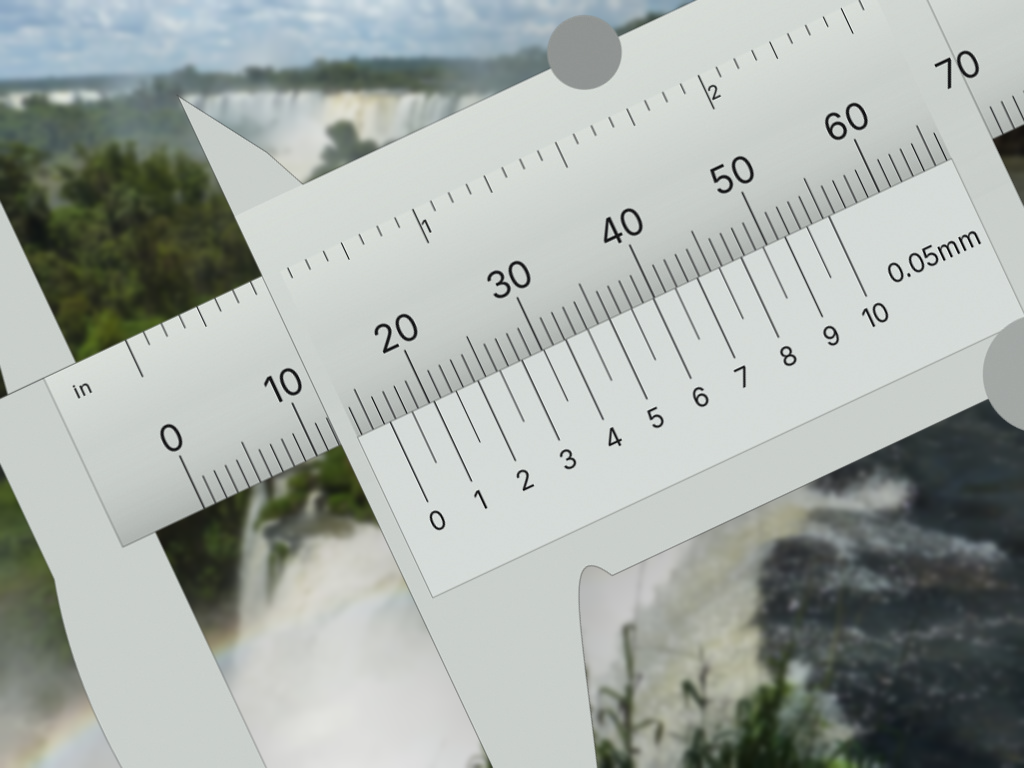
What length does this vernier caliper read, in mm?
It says 16.5 mm
